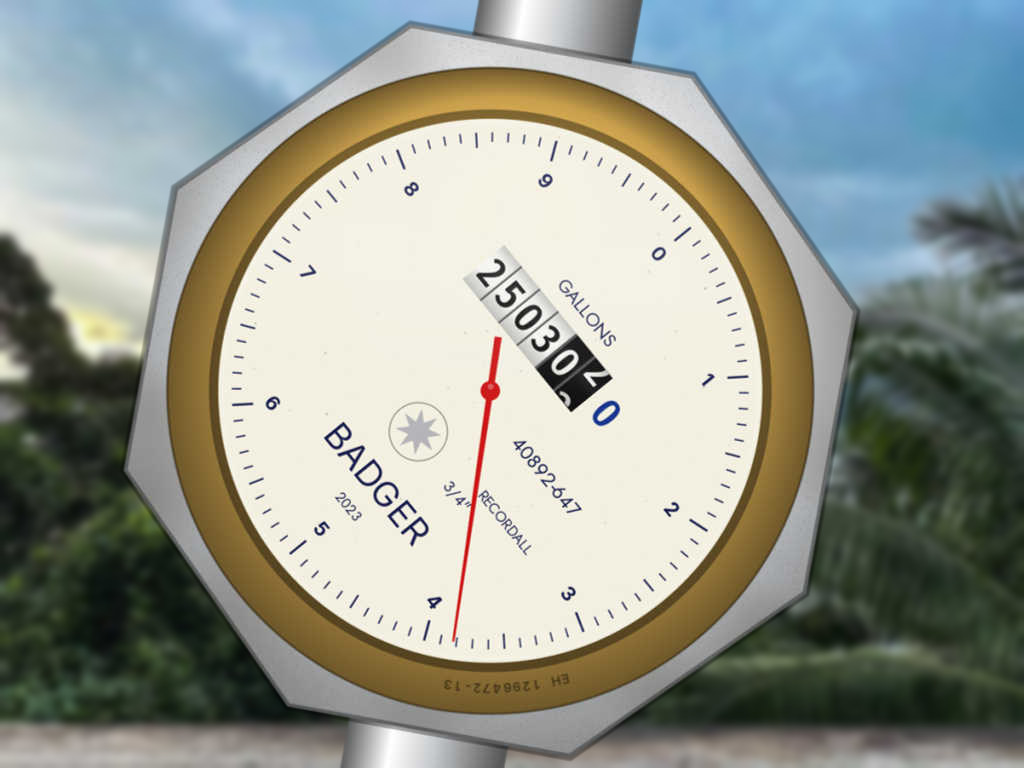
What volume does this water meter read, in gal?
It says 2503023.8 gal
